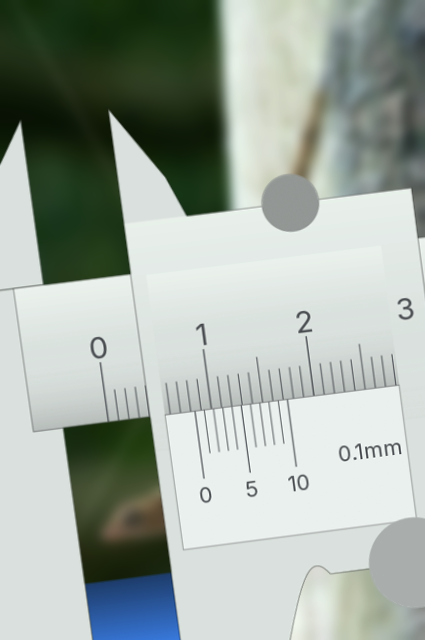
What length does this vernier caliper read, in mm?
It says 8.4 mm
